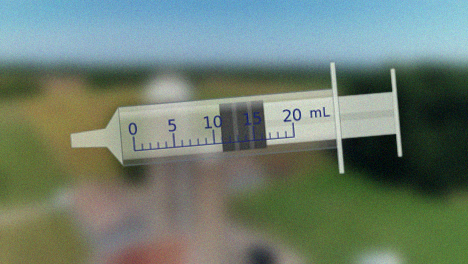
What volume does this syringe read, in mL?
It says 11 mL
